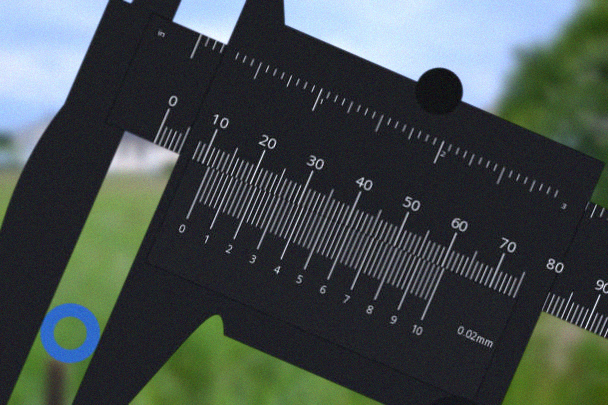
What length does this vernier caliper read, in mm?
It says 11.5 mm
